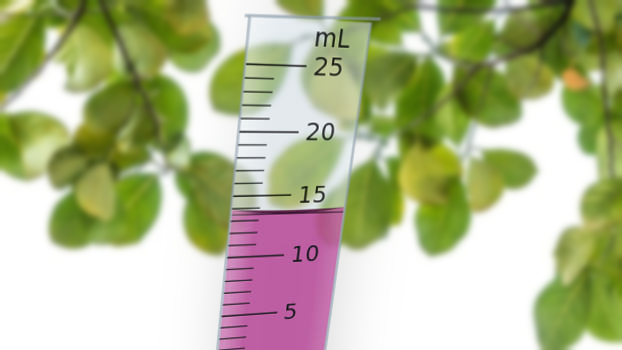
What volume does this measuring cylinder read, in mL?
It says 13.5 mL
